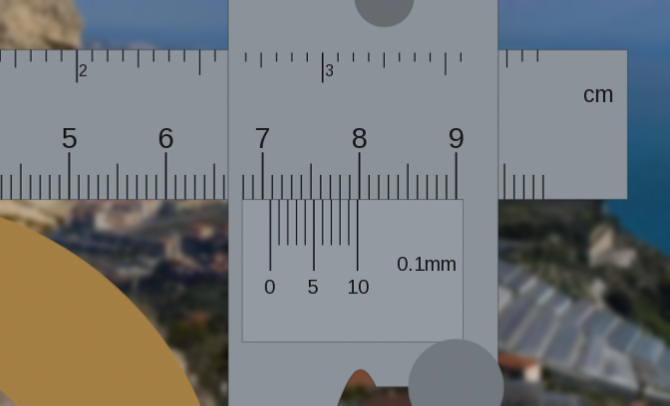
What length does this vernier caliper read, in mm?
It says 70.8 mm
